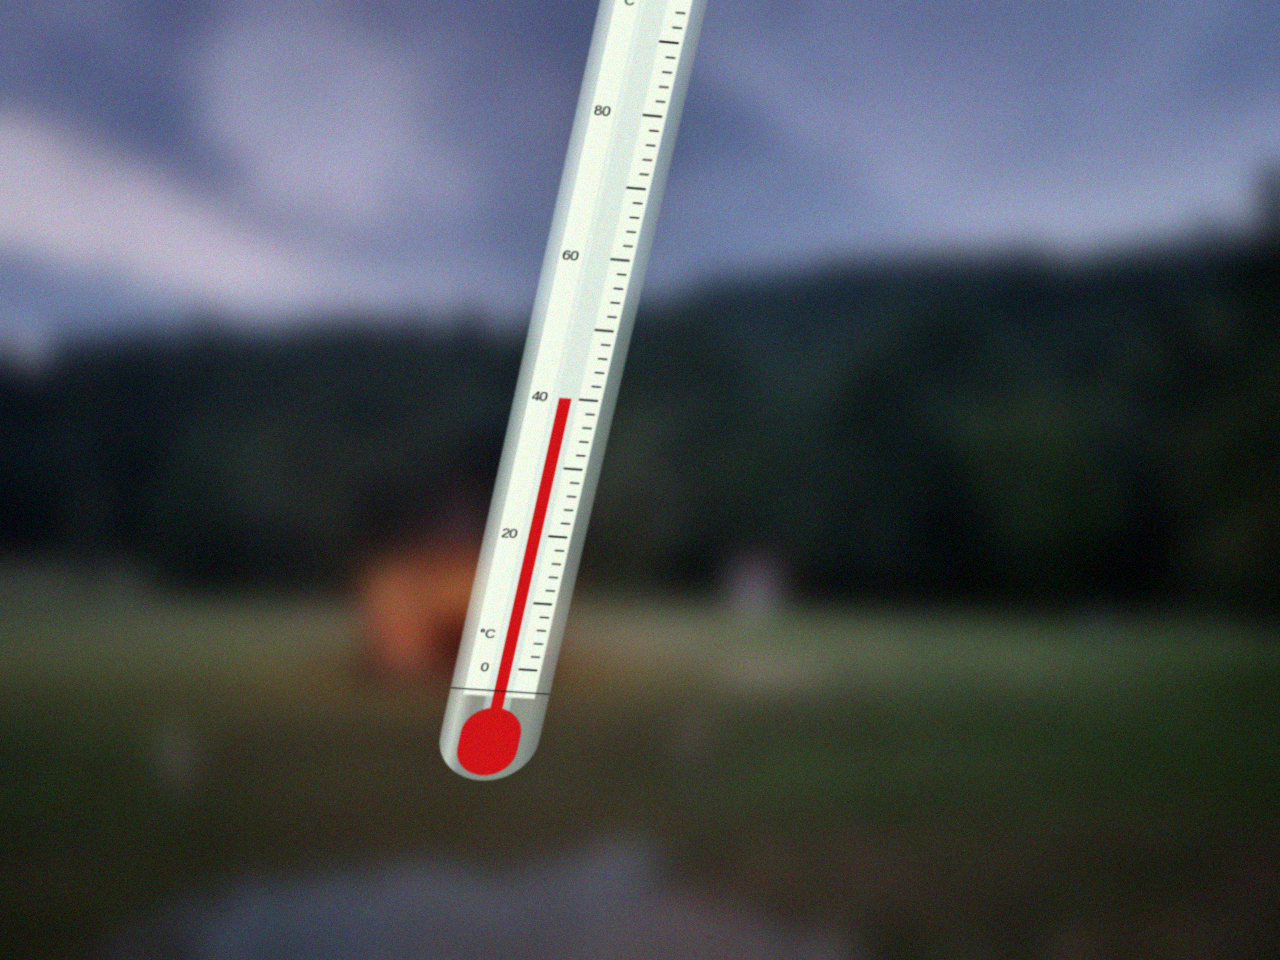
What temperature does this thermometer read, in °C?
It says 40 °C
